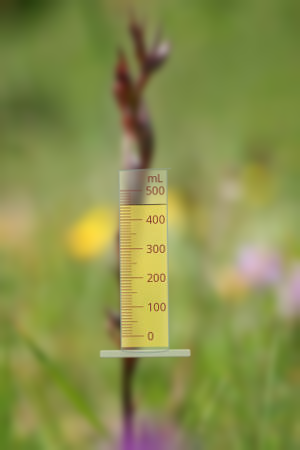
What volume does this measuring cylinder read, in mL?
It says 450 mL
